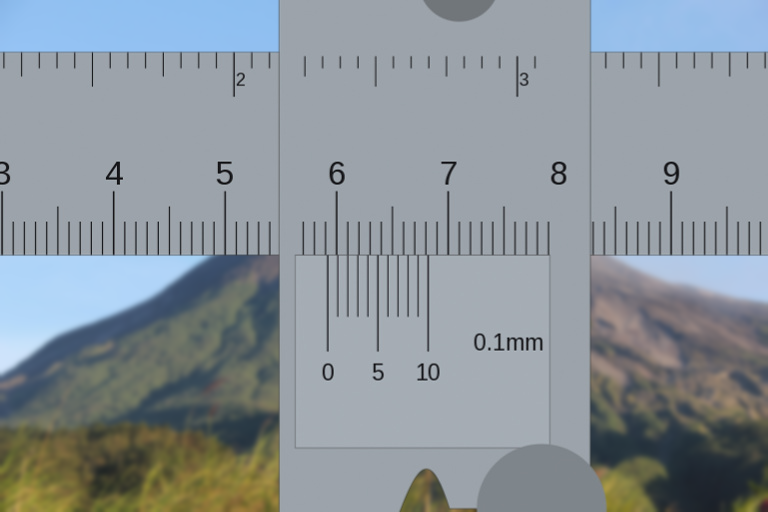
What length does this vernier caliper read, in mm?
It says 59.2 mm
